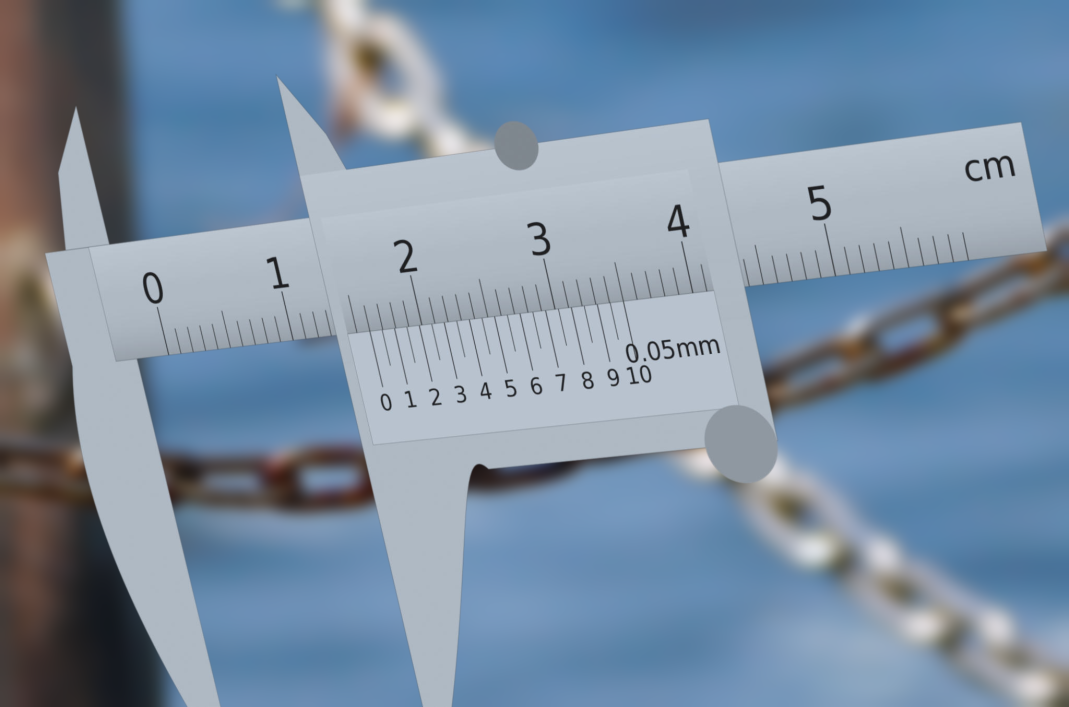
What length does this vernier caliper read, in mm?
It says 16.0 mm
